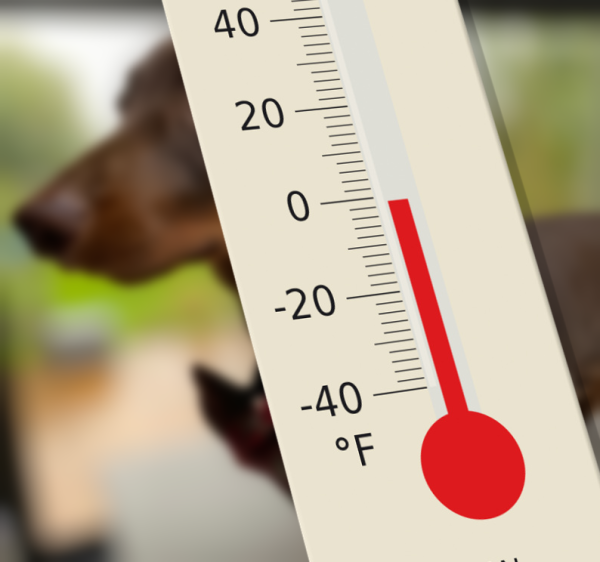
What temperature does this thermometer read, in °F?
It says -1 °F
